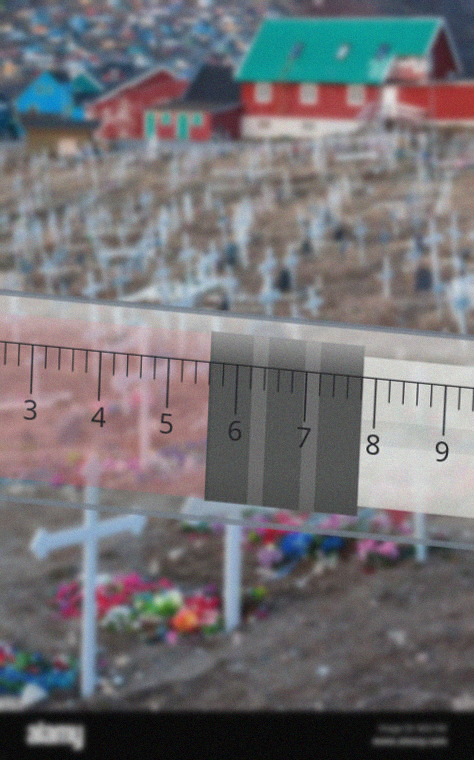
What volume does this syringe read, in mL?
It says 5.6 mL
